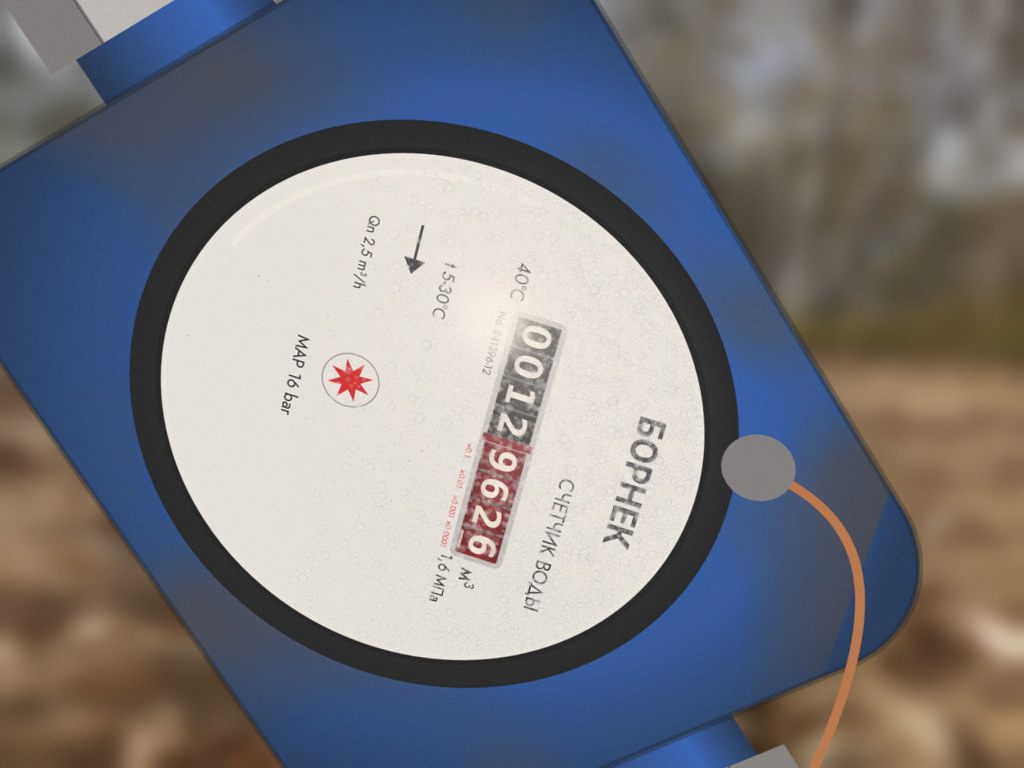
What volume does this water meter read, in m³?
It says 12.9626 m³
